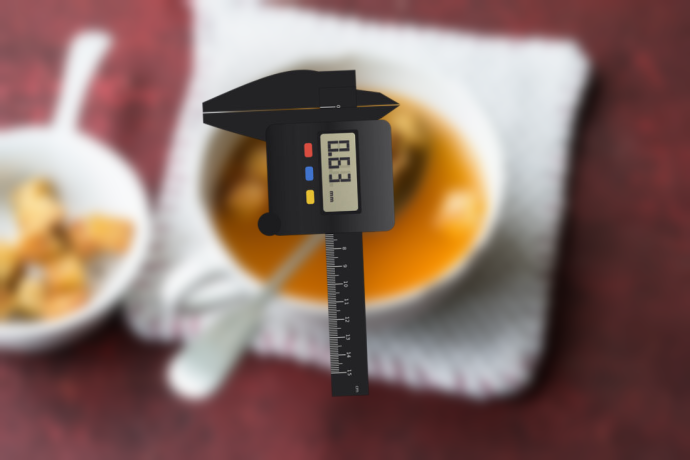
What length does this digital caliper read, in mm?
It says 0.63 mm
